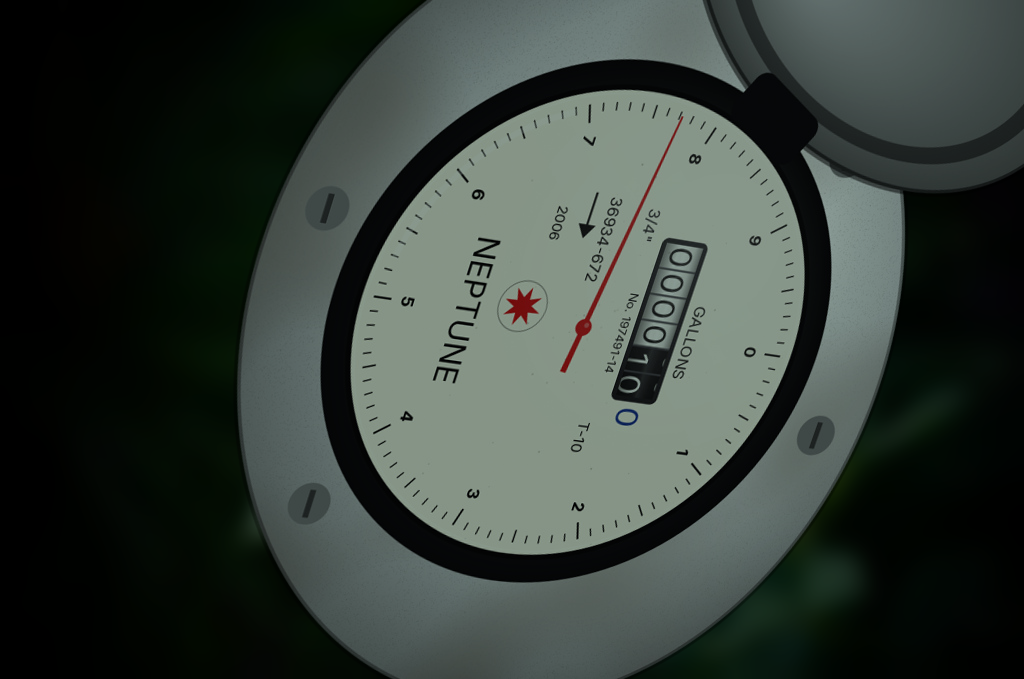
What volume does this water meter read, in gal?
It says 97.7 gal
